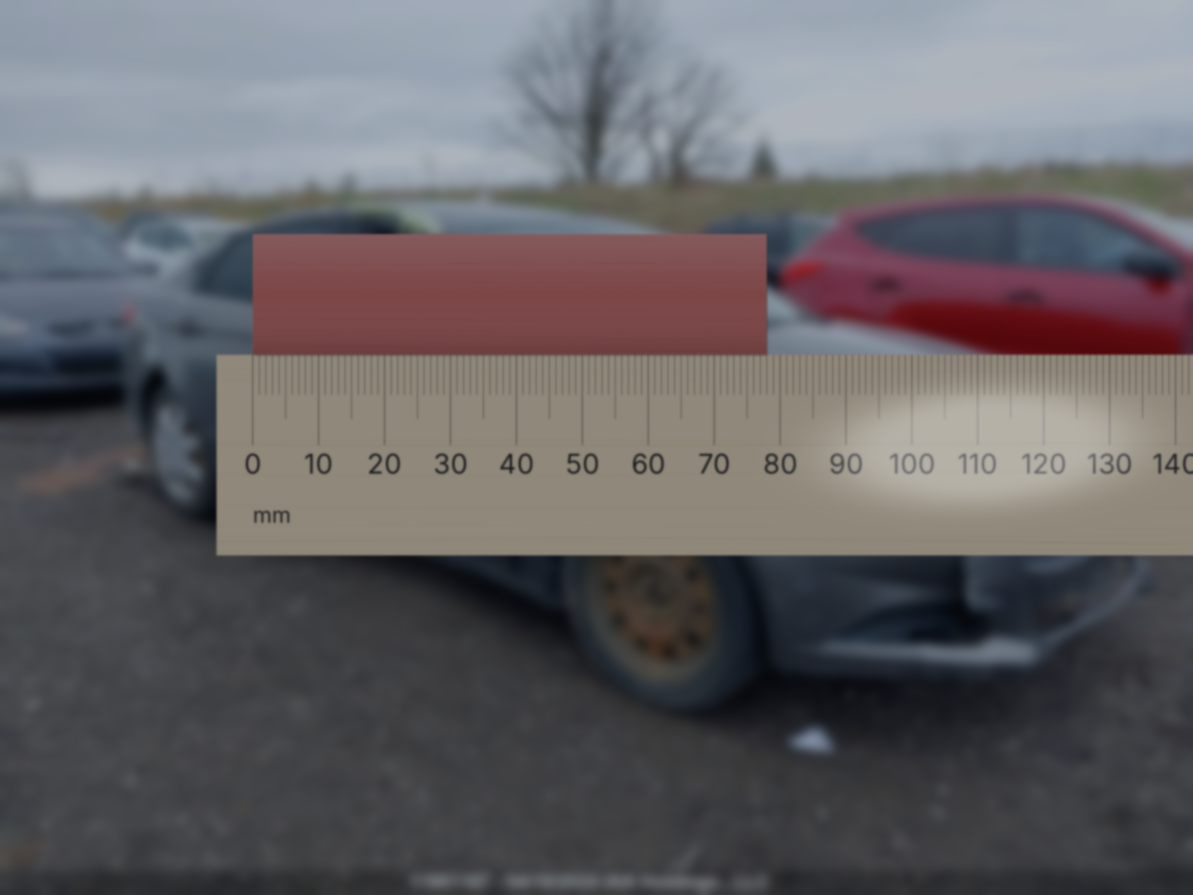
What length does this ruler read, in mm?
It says 78 mm
